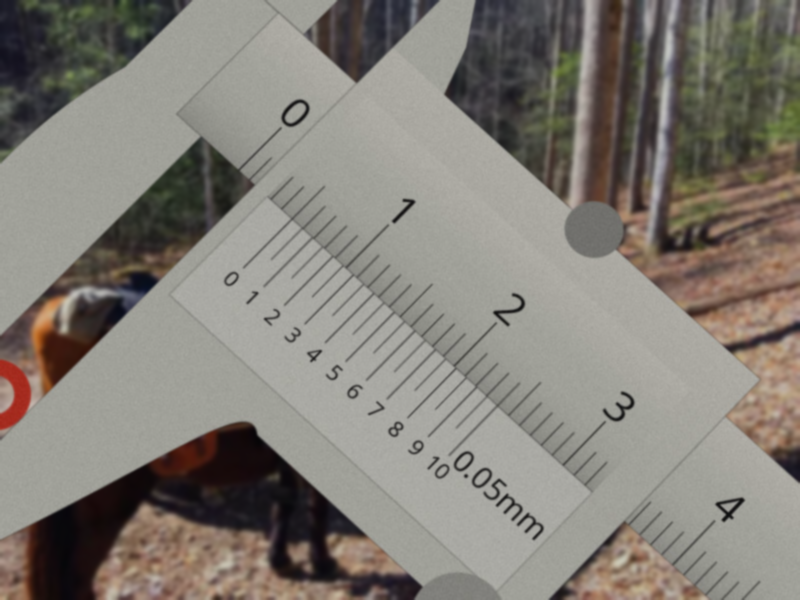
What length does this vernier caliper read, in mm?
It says 5.0 mm
